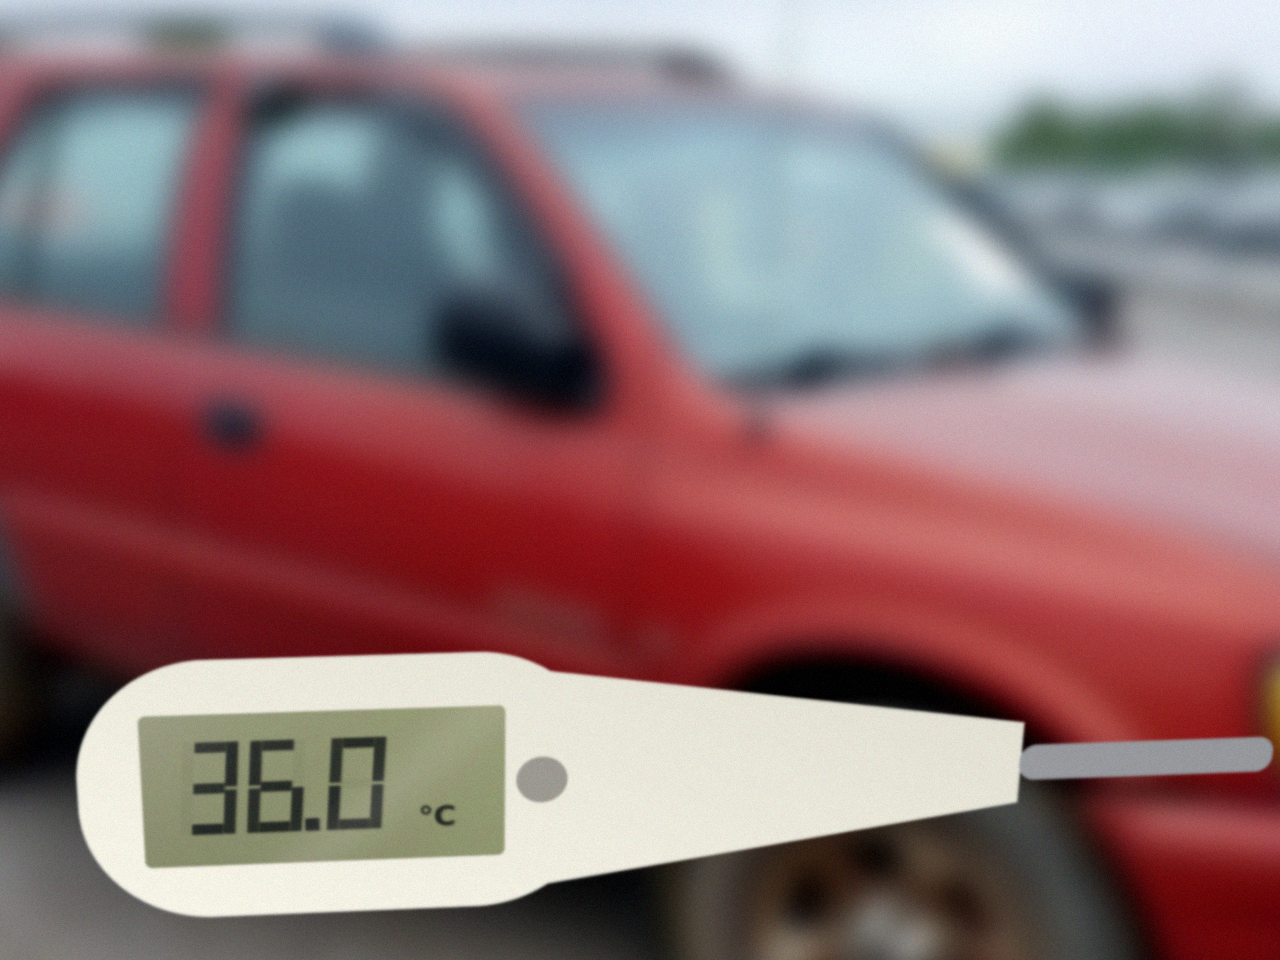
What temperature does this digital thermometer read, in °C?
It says 36.0 °C
